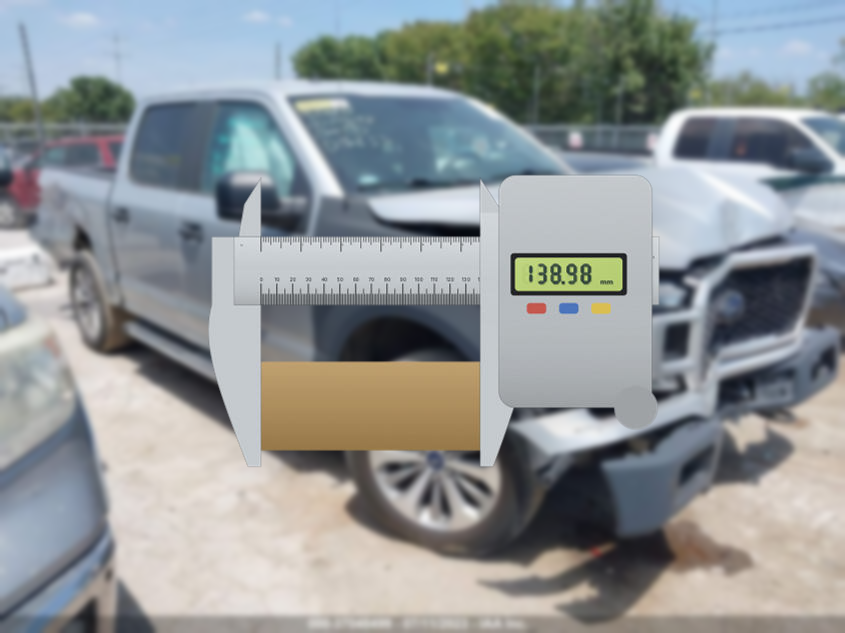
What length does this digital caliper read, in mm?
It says 138.98 mm
